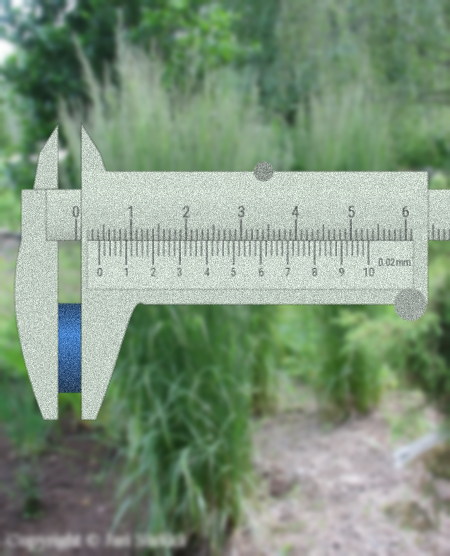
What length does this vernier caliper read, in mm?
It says 4.2 mm
